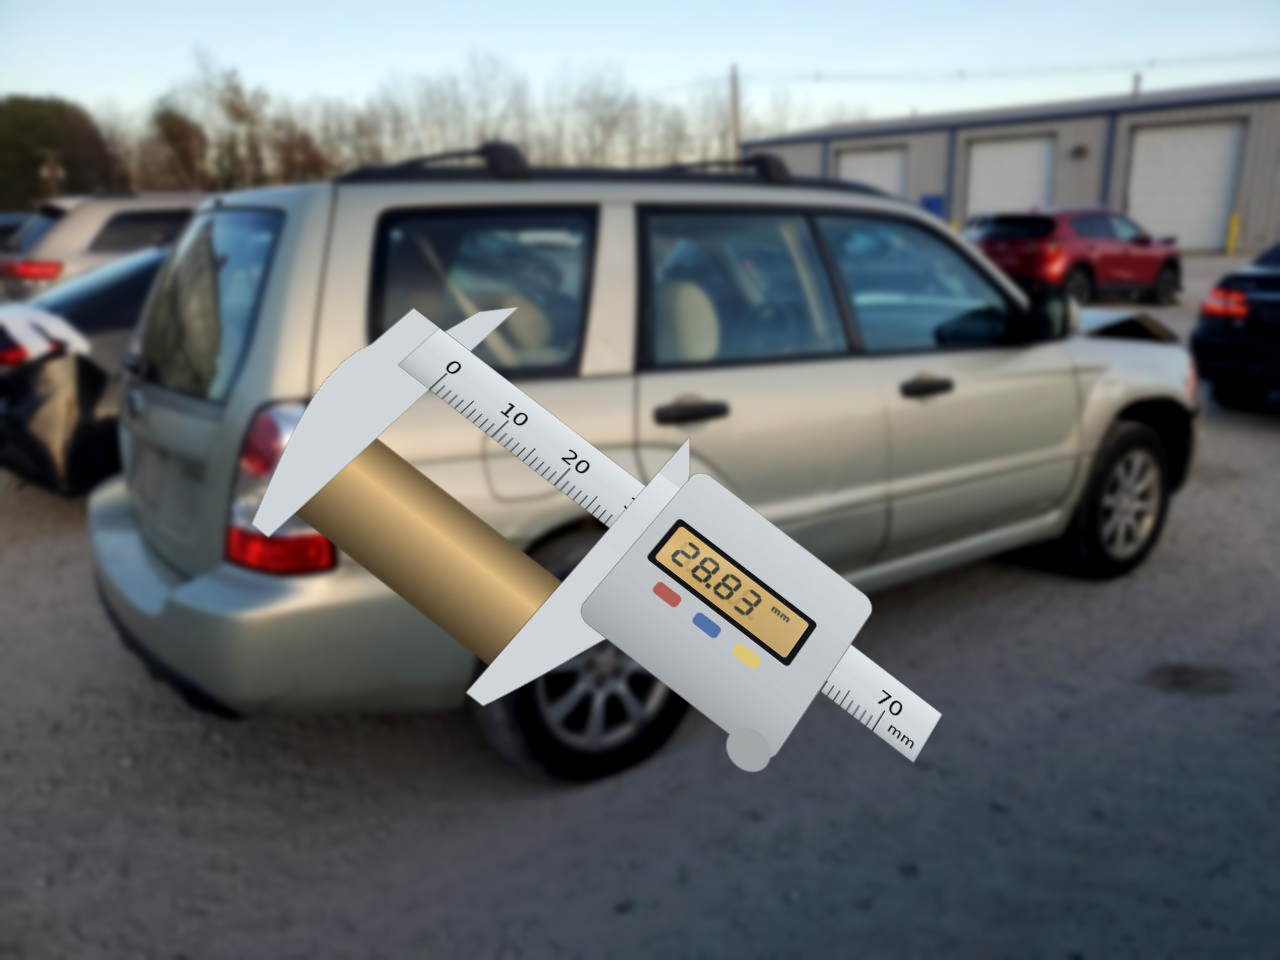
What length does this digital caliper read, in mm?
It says 28.83 mm
